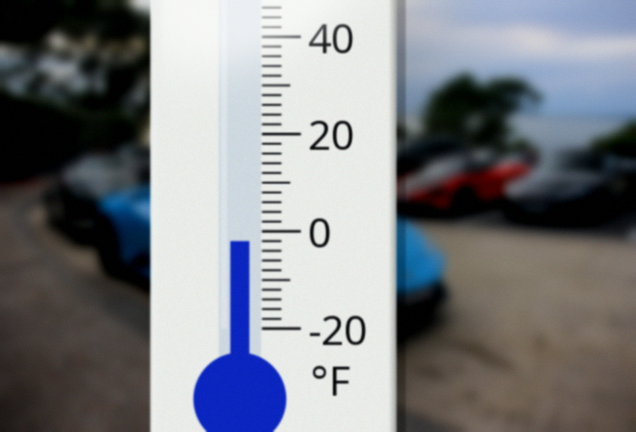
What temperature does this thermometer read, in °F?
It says -2 °F
